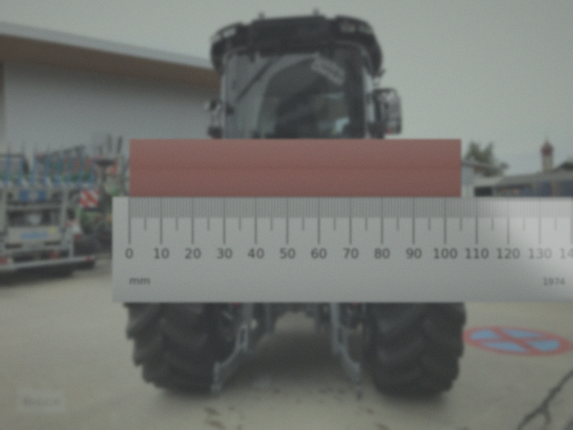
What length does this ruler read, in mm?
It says 105 mm
